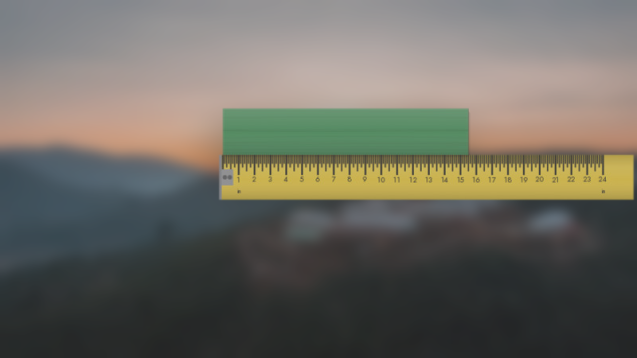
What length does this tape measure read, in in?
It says 15.5 in
